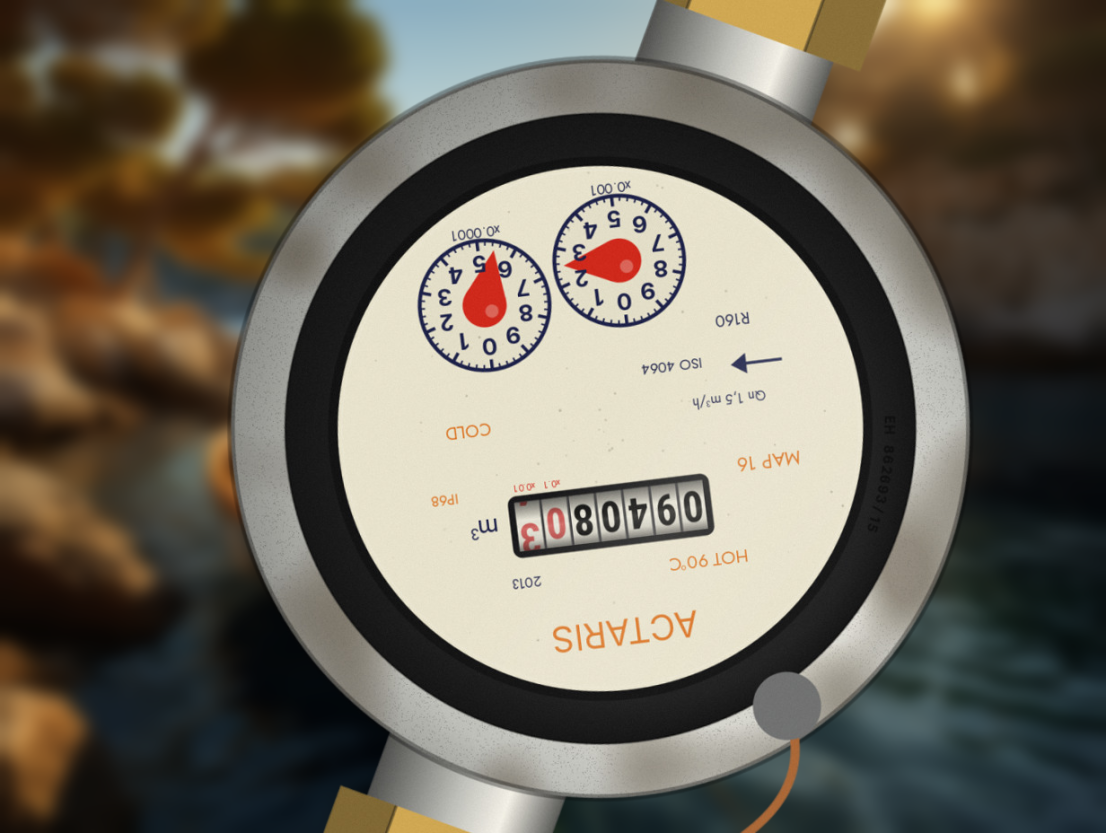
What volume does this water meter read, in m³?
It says 9408.0325 m³
